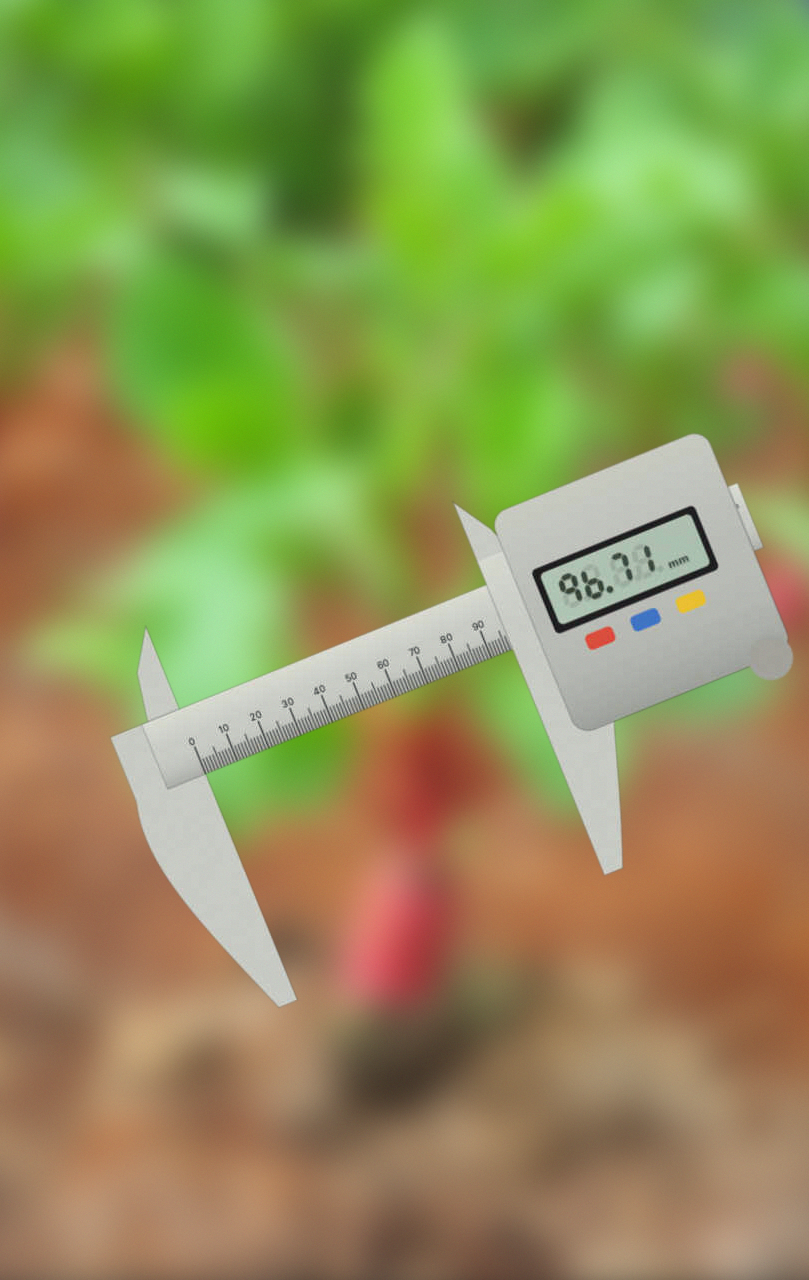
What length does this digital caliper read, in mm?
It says 96.71 mm
